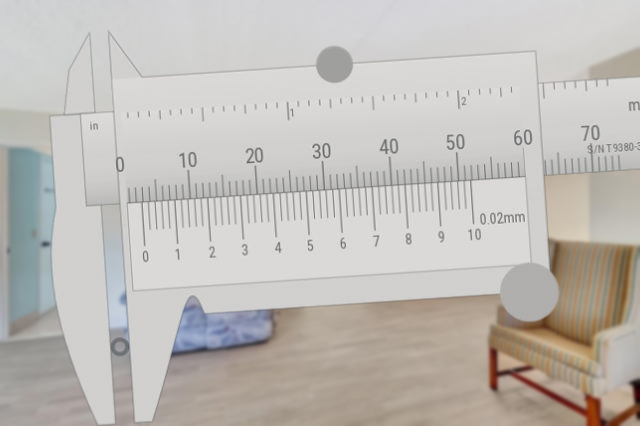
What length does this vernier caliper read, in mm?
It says 2.8 mm
